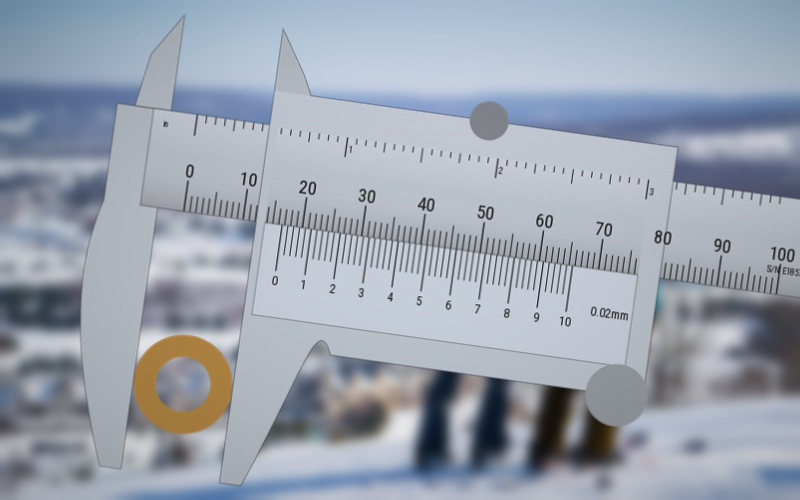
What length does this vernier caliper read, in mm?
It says 16.6 mm
